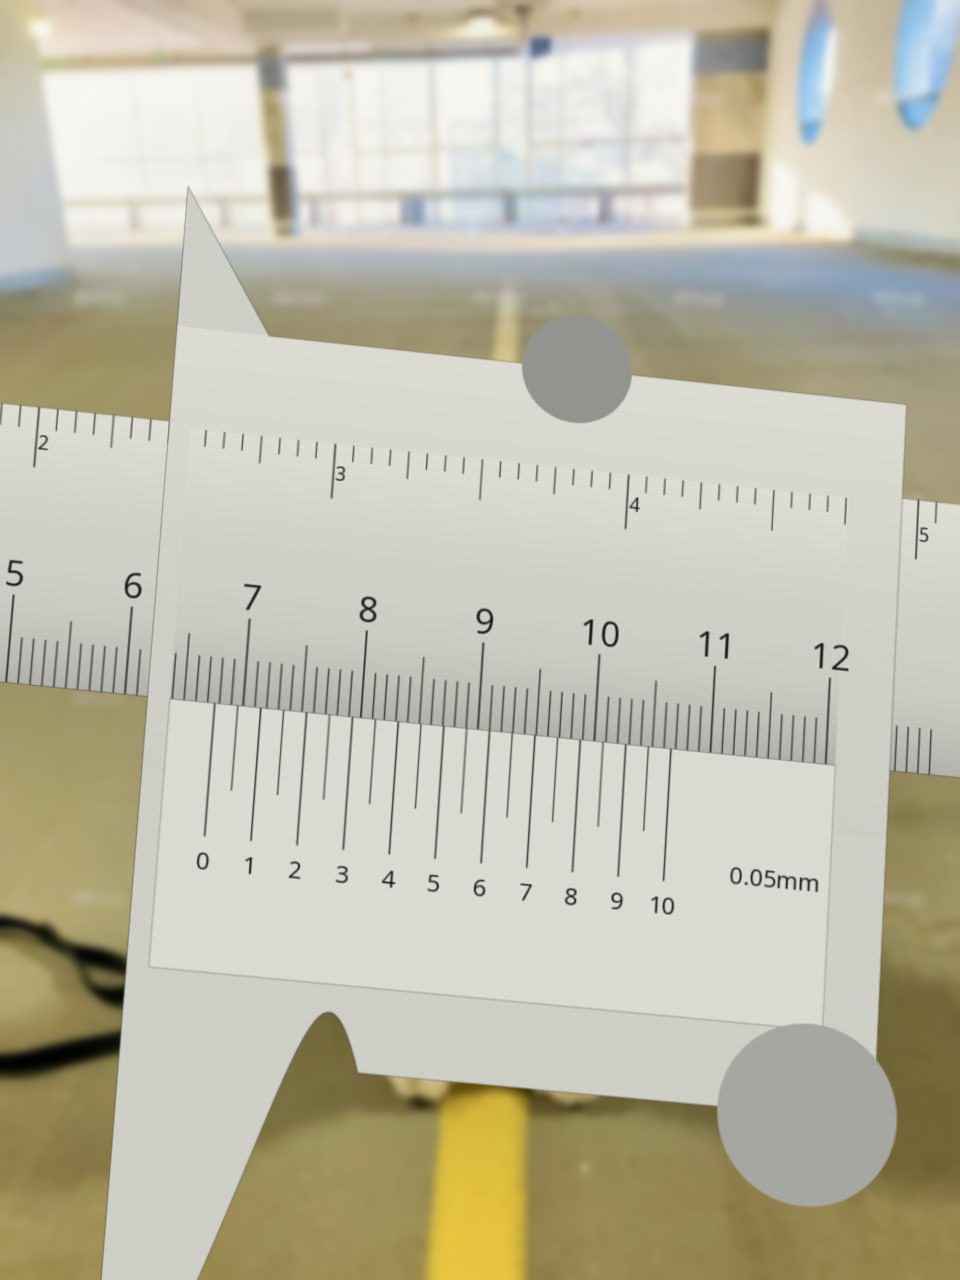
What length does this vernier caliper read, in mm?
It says 67.6 mm
